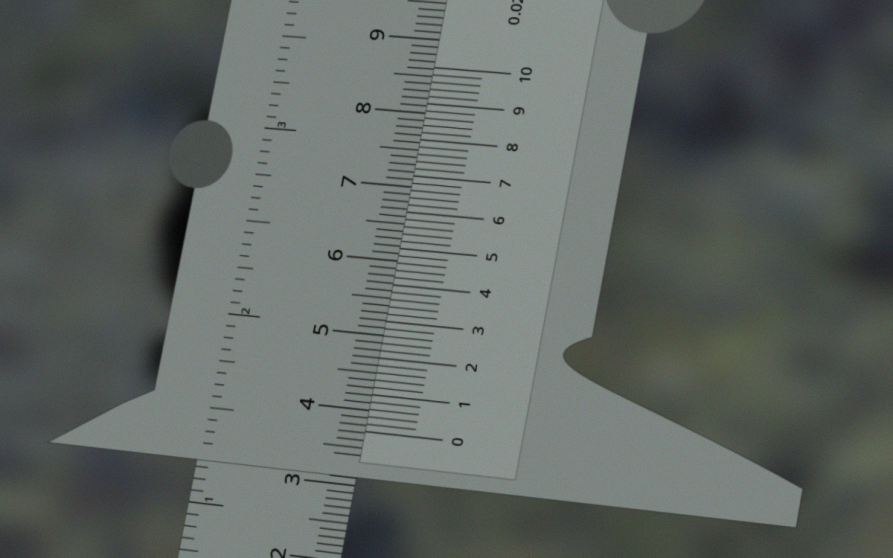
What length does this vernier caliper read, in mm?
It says 37.2 mm
